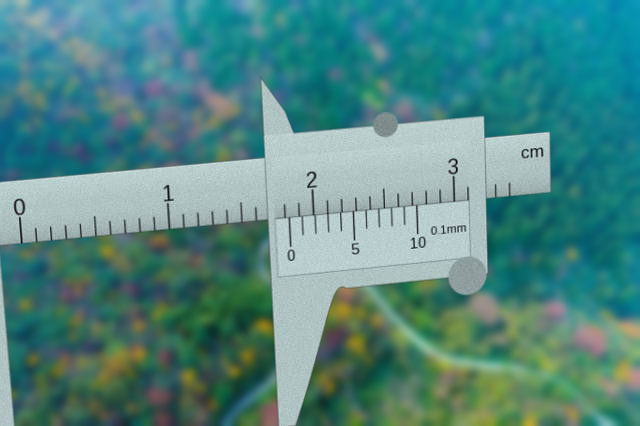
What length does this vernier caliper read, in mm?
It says 18.3 mm
